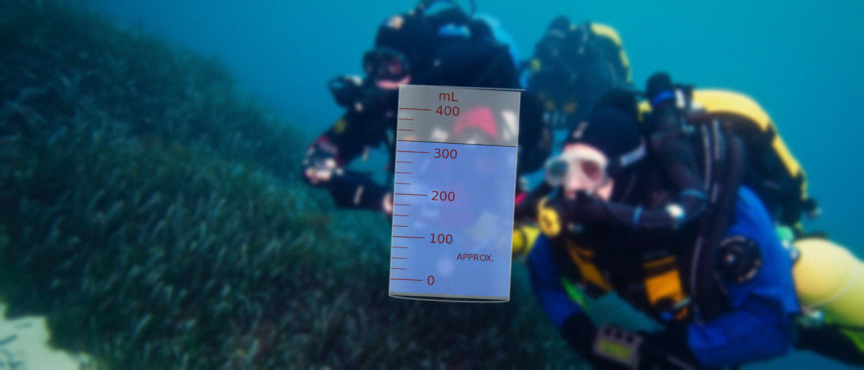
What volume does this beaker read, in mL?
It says 325 mL
